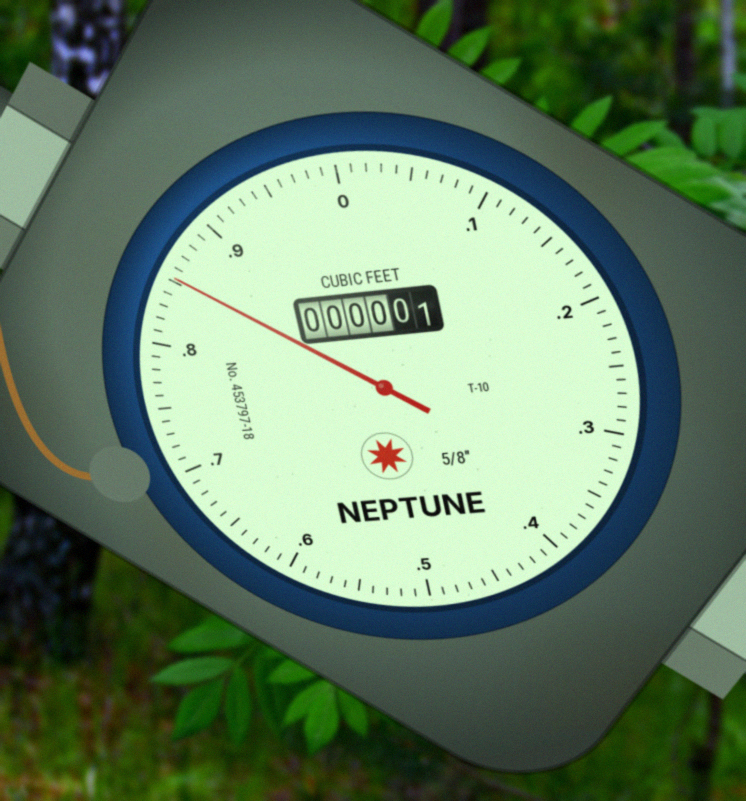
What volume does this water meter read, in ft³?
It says 0.85 ft³
